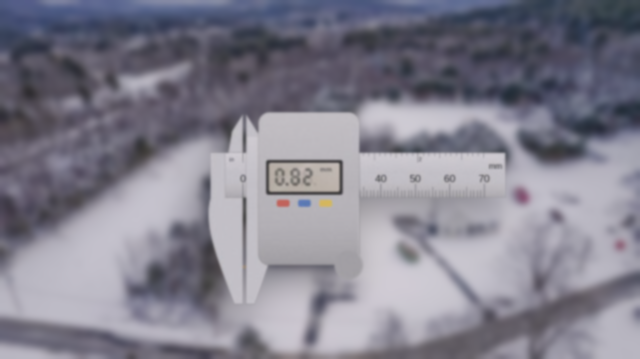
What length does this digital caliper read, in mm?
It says 0.82 mm
